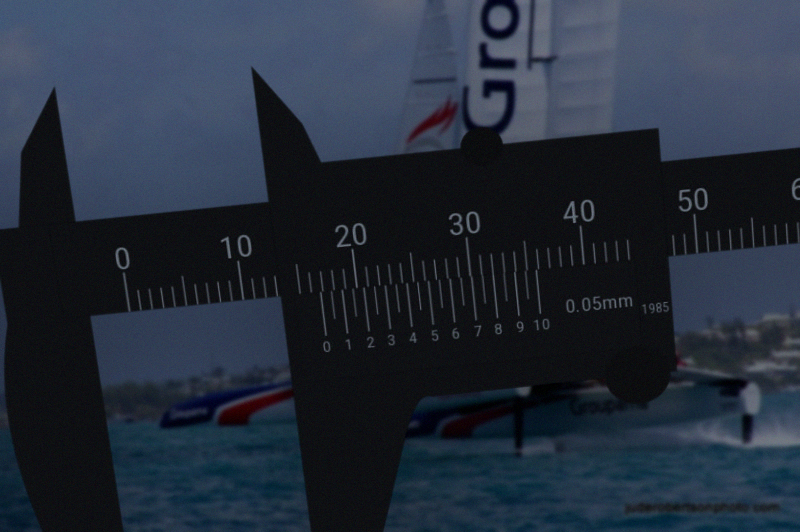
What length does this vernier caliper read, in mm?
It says 16.8 mm
